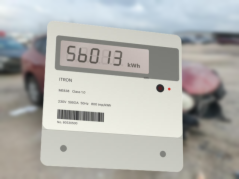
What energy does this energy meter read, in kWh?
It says 56013 kWh
